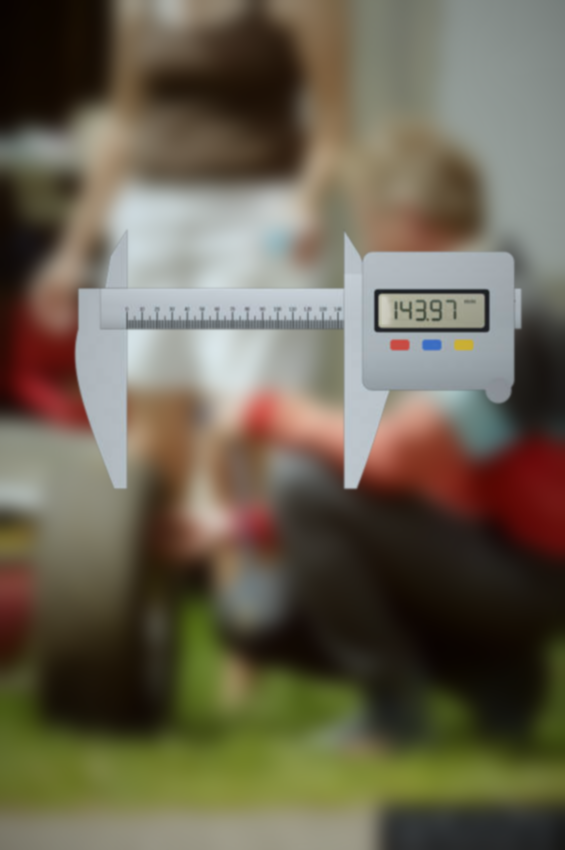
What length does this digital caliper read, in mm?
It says 143.97 mm
